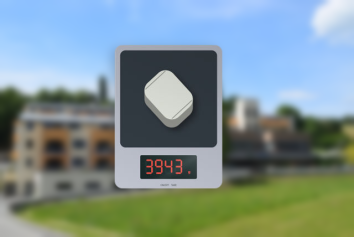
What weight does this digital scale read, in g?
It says 3943 g
